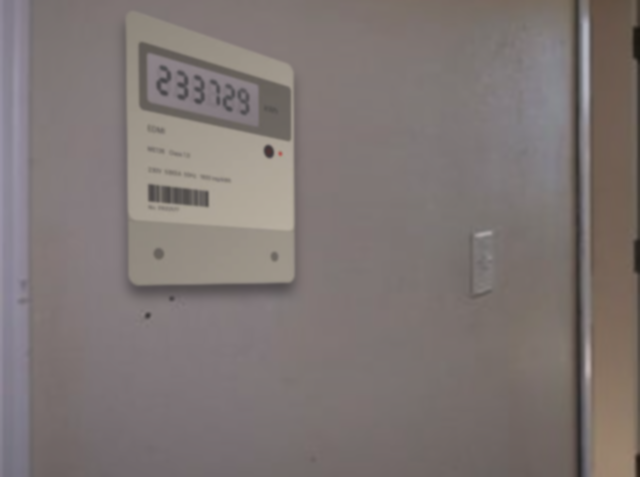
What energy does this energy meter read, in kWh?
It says 233729 kWh
